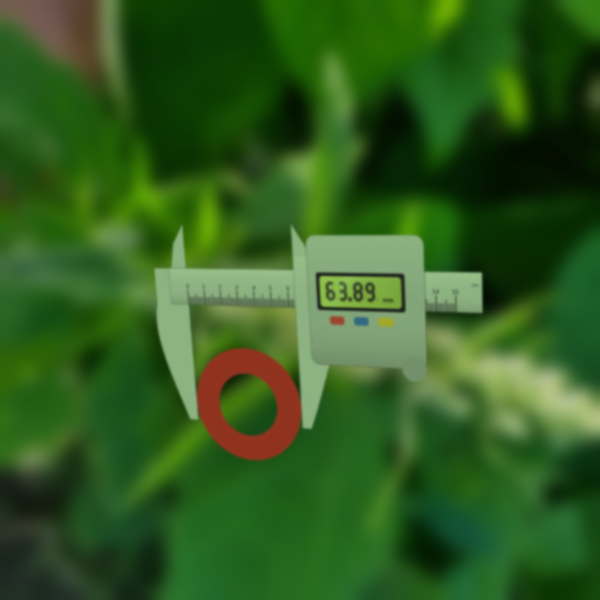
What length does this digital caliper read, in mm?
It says 63.89 mm
